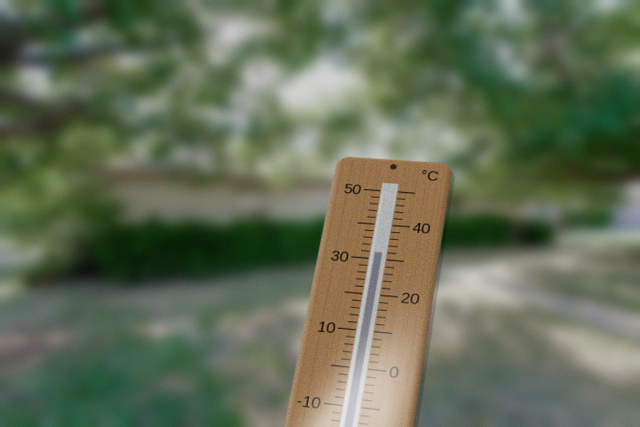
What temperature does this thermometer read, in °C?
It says 32 °C
